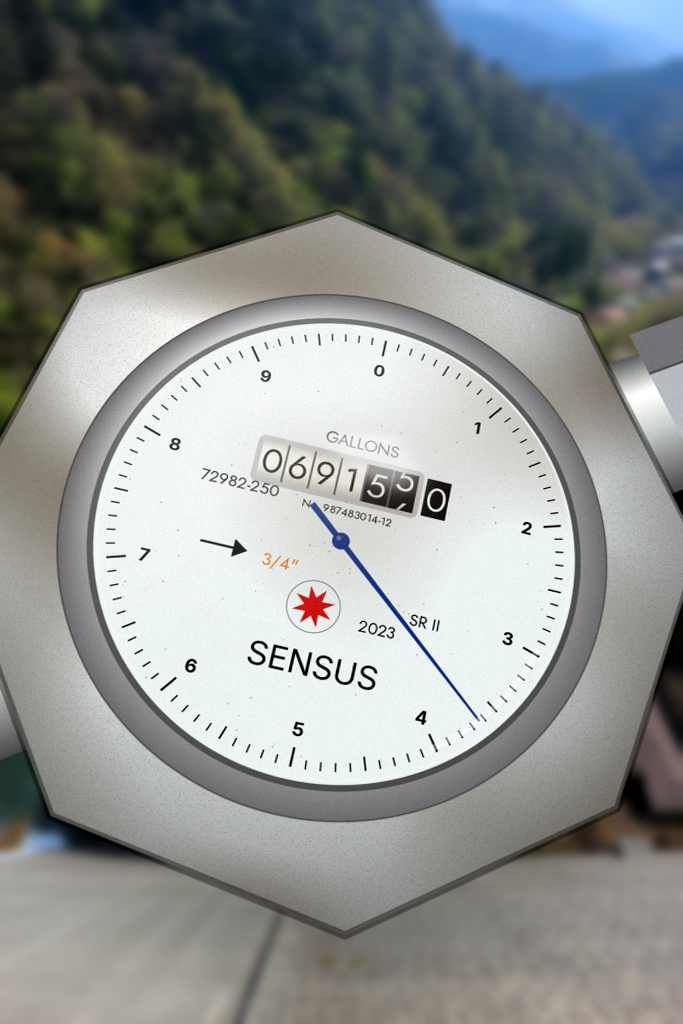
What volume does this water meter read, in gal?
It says 691553.6 gal
